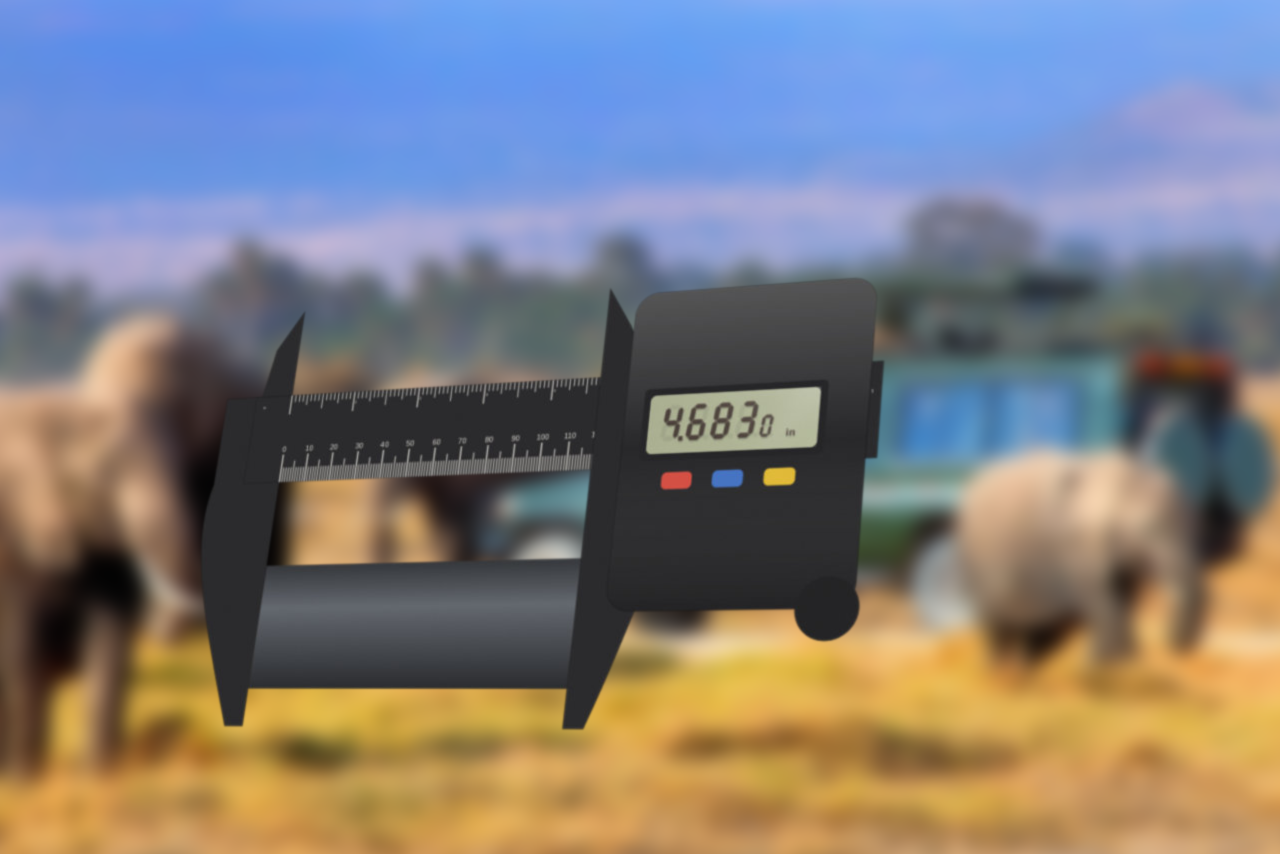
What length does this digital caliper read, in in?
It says 4.6830 in
